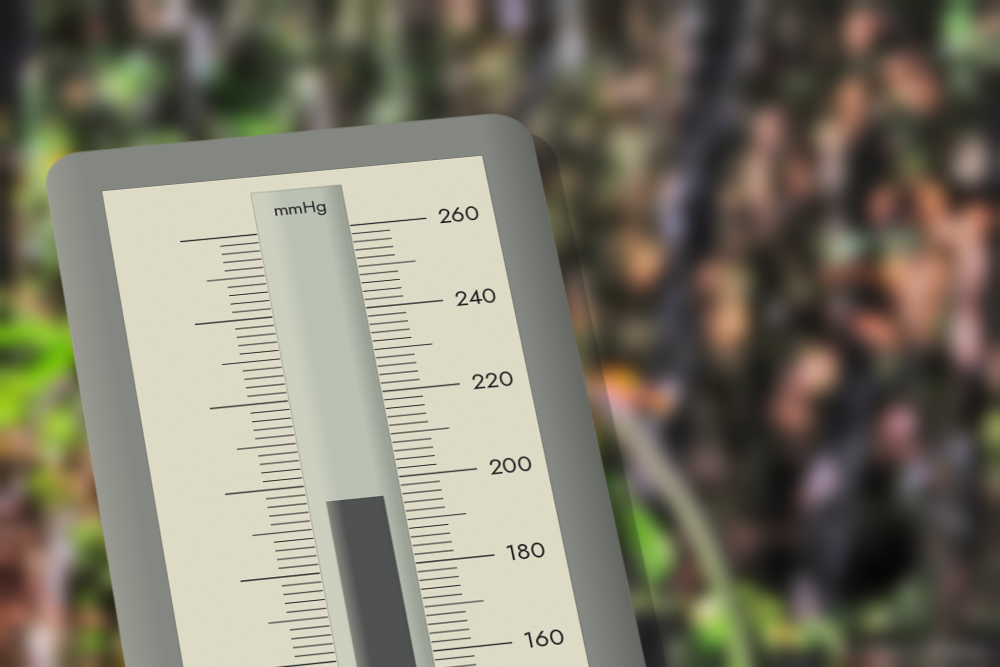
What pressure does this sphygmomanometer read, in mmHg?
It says 196 mmHg
